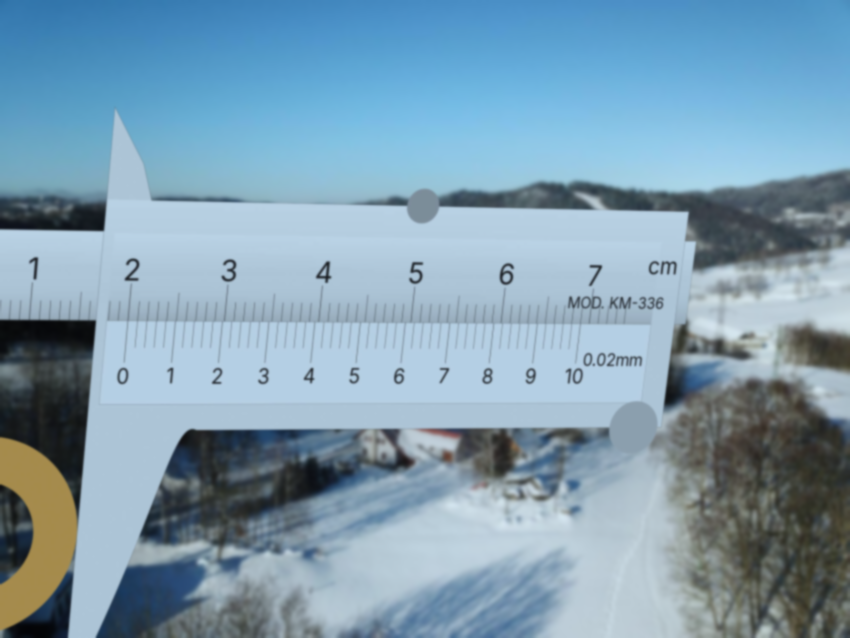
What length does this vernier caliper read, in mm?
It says 20.0 mm
